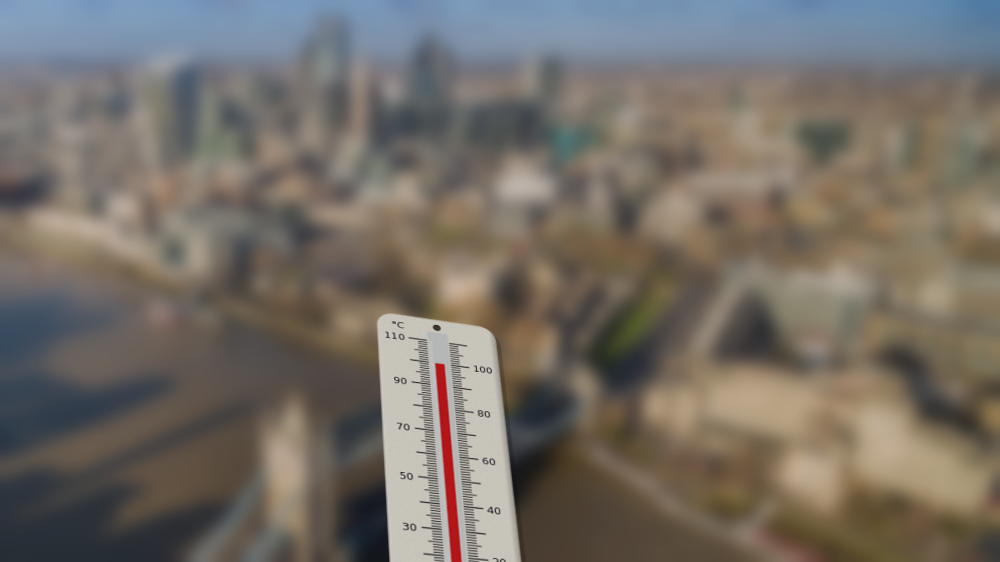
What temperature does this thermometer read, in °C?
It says 100 °C
